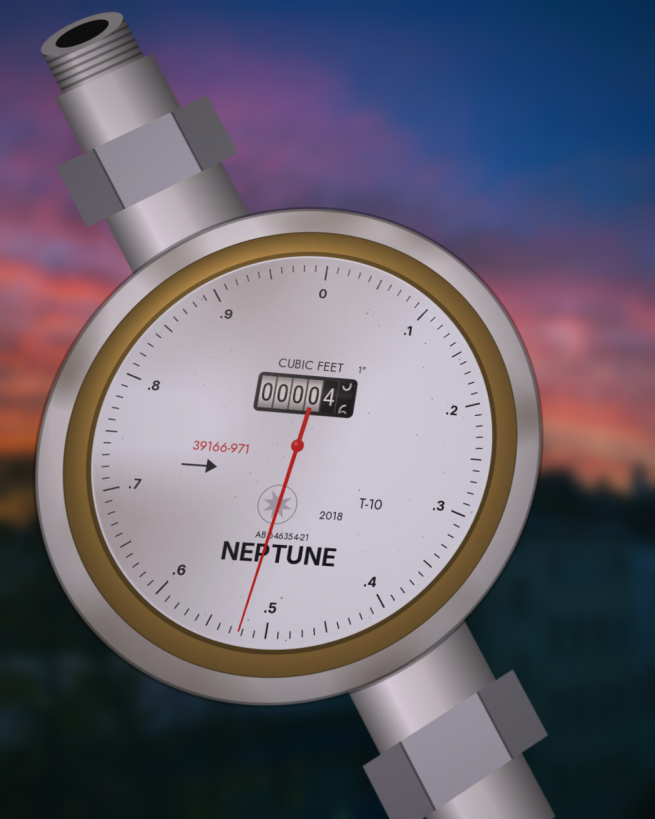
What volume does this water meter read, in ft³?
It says 45.52 ft³
